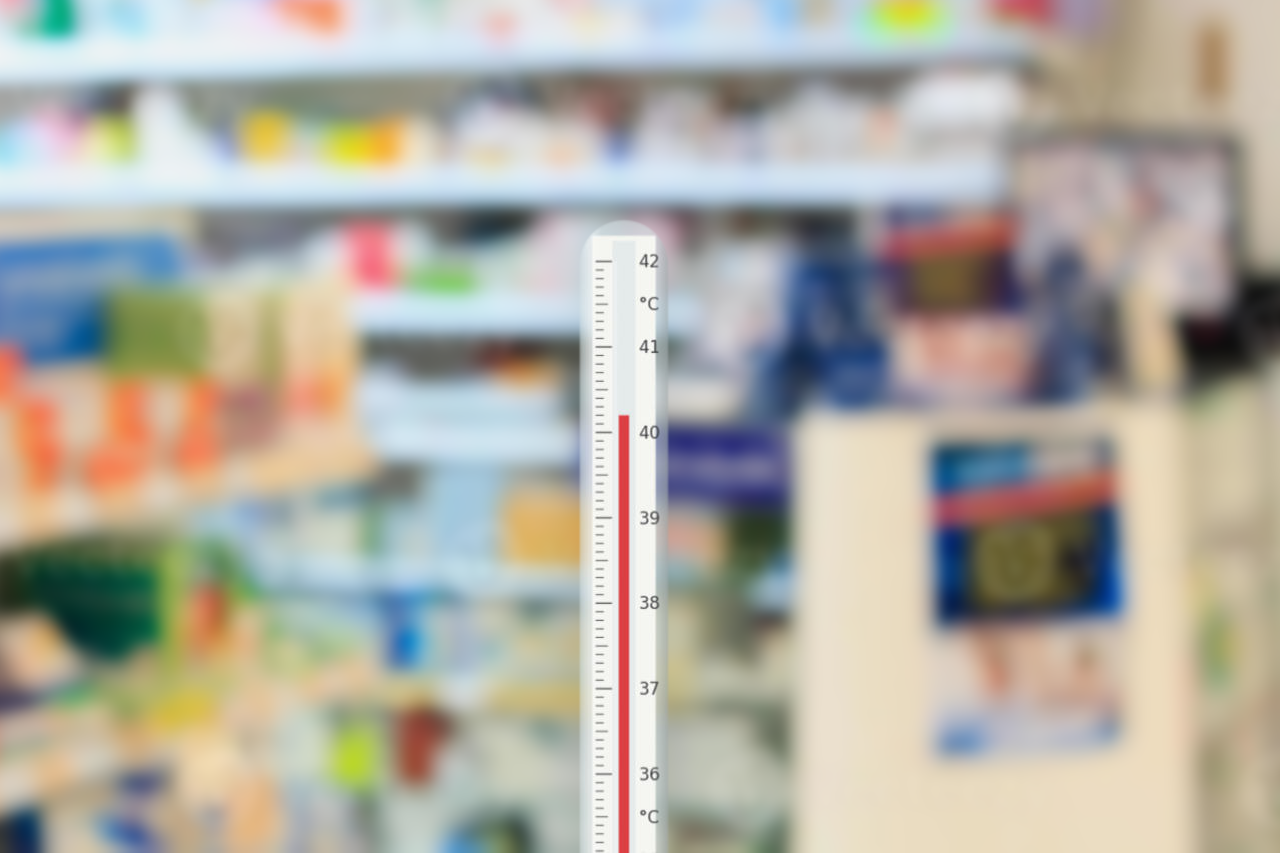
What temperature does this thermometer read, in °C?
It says 40.2 °C
